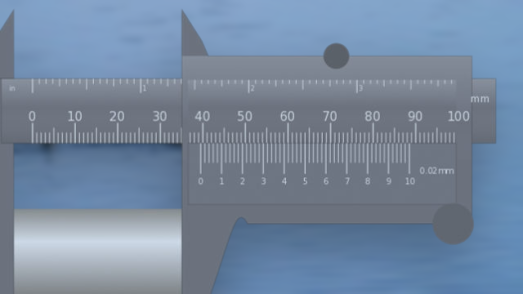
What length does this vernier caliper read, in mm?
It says 39.5 mm
